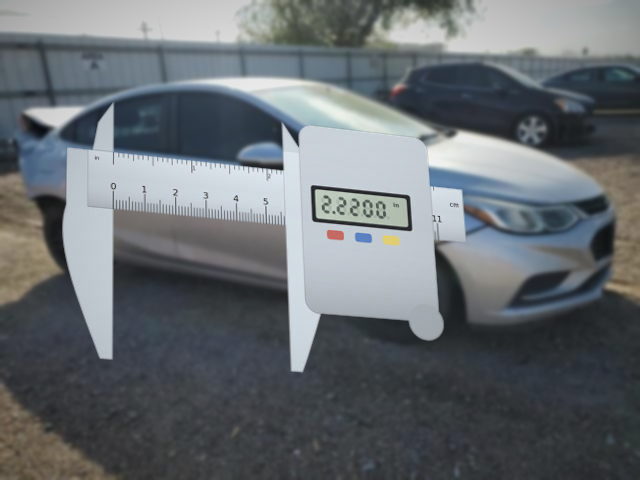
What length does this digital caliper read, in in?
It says 2.2200 in
